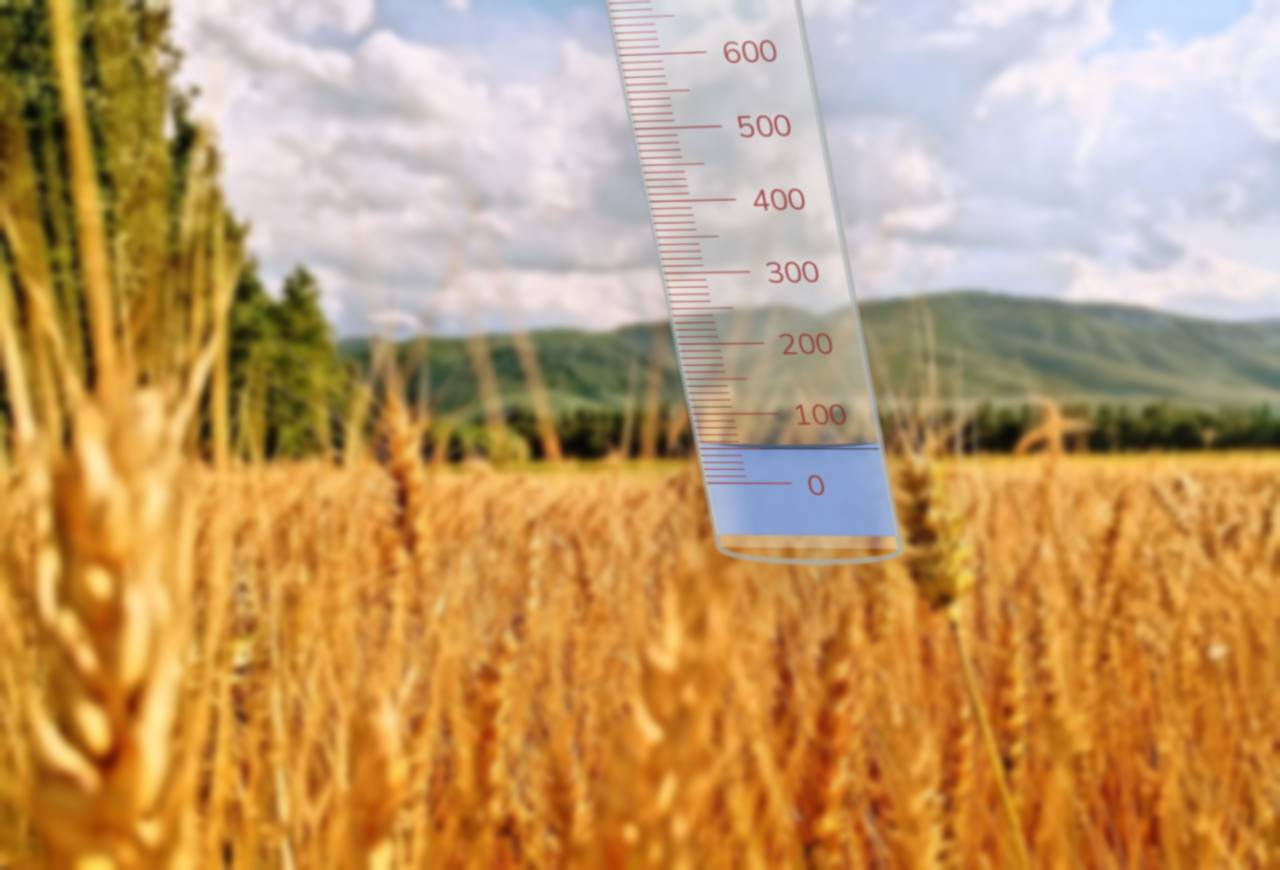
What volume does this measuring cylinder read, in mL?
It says 50 mL
